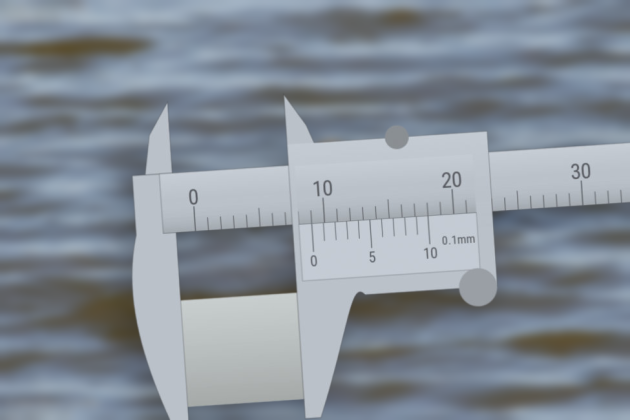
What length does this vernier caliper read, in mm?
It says 9.0 mm
